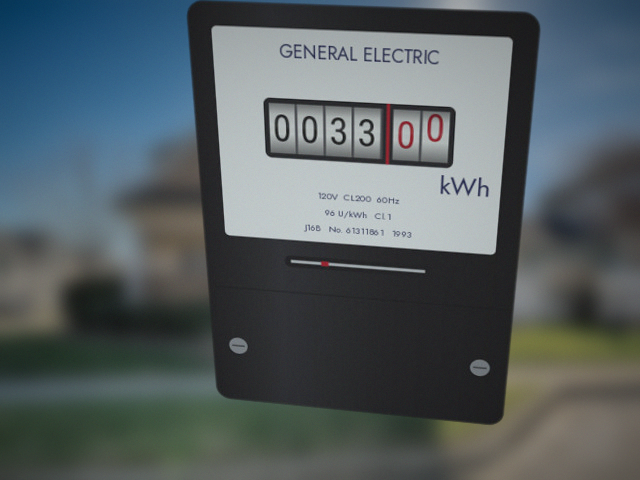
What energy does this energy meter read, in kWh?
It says 33.00 kWh
